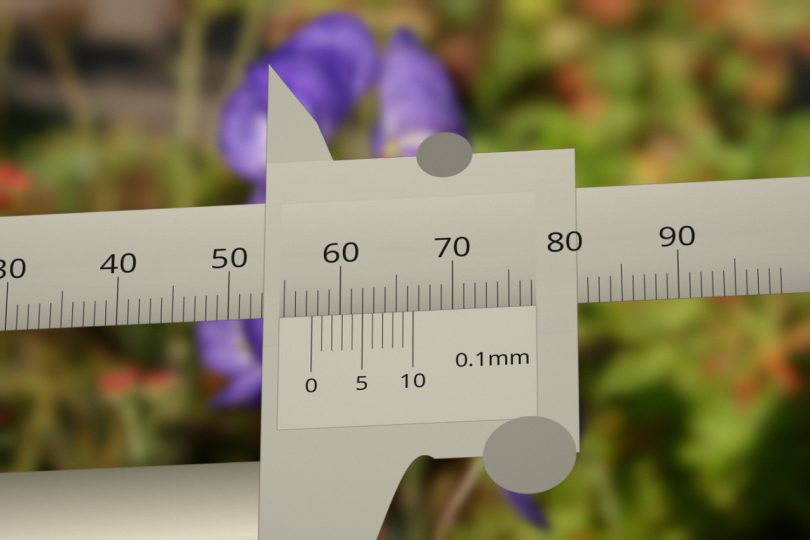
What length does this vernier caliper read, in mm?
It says 57.5 mm
